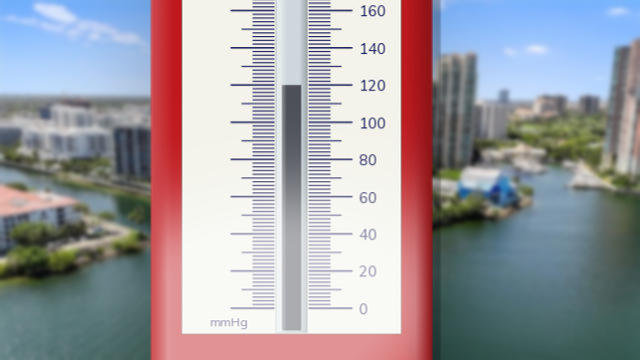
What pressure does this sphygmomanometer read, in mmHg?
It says 120 mmHg
